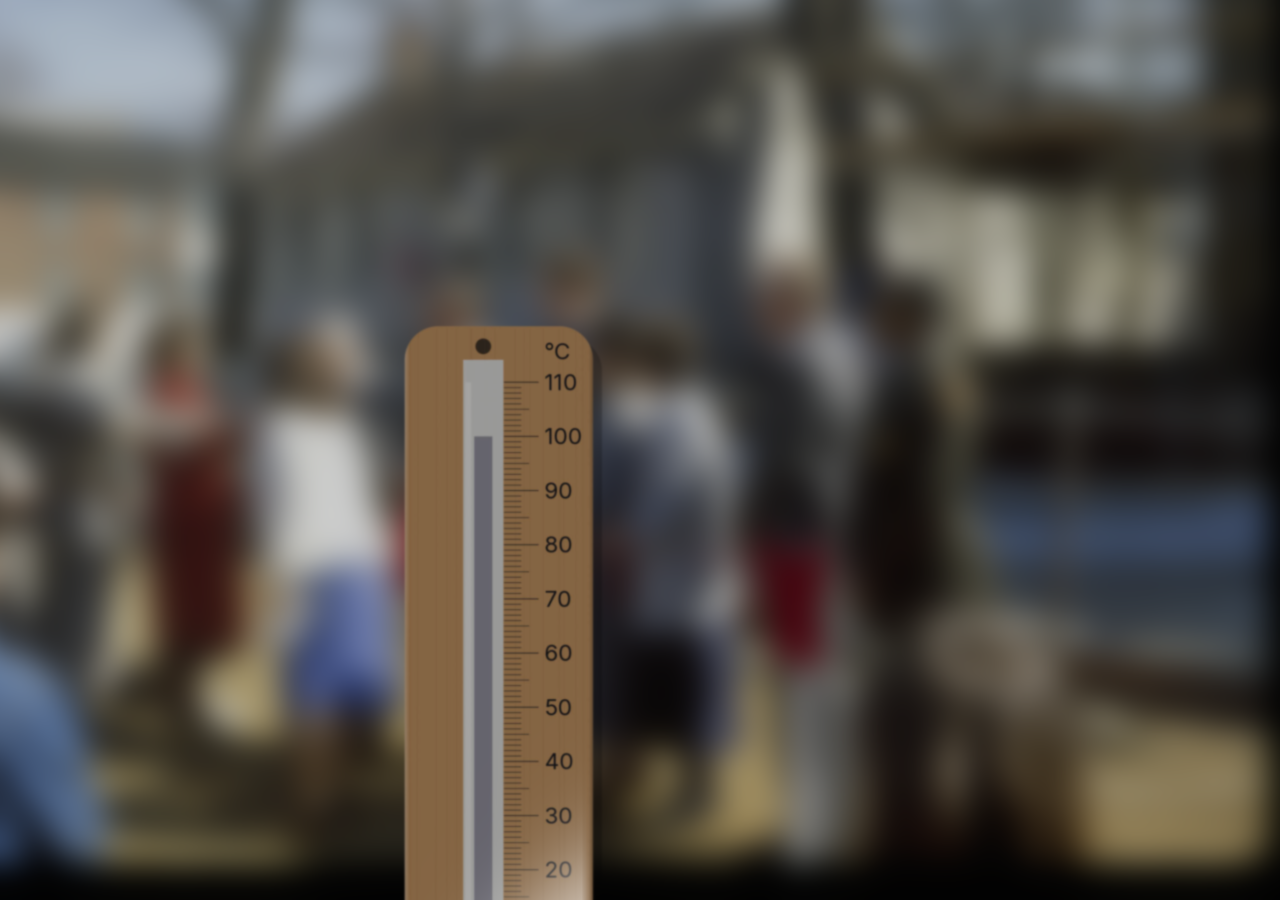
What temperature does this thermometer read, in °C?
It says 100 °C
